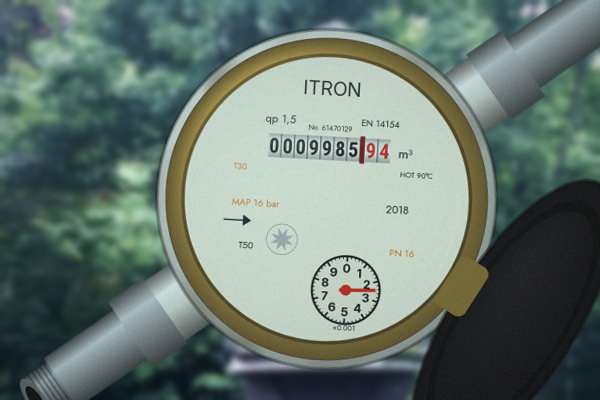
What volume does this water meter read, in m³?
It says 9985.942 m³
